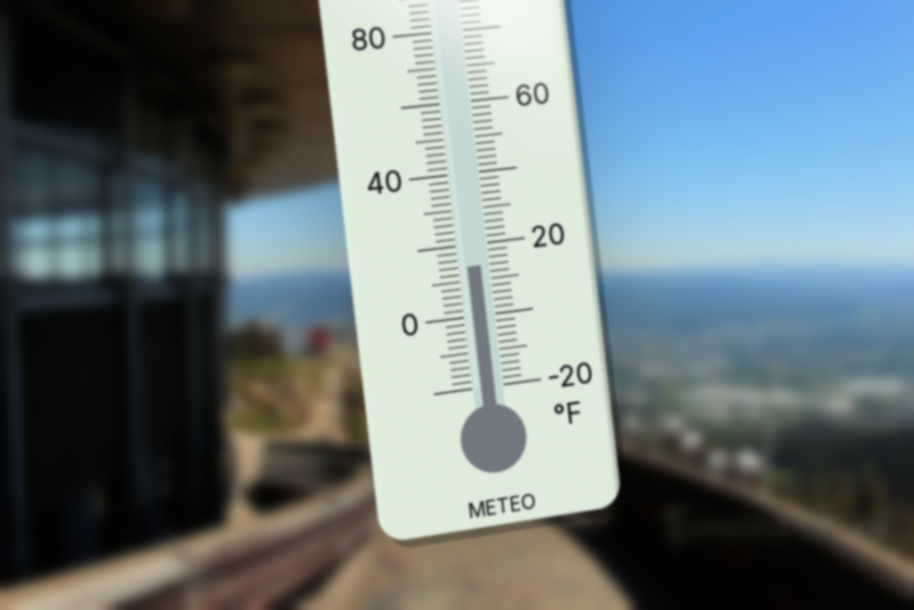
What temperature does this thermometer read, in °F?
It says 14 °F
